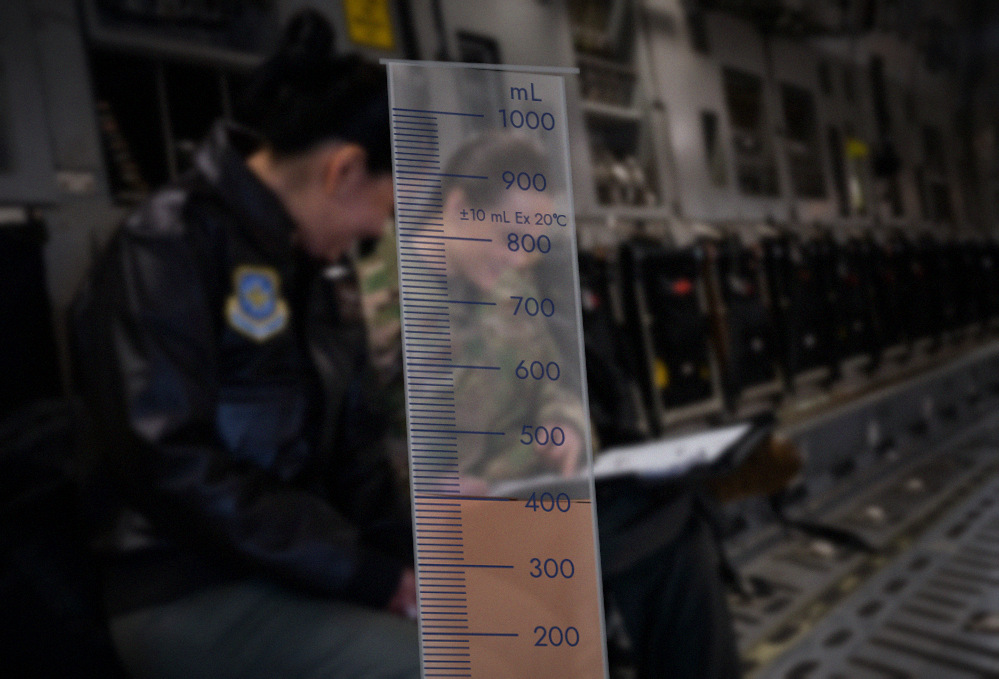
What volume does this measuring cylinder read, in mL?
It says 400 mL
